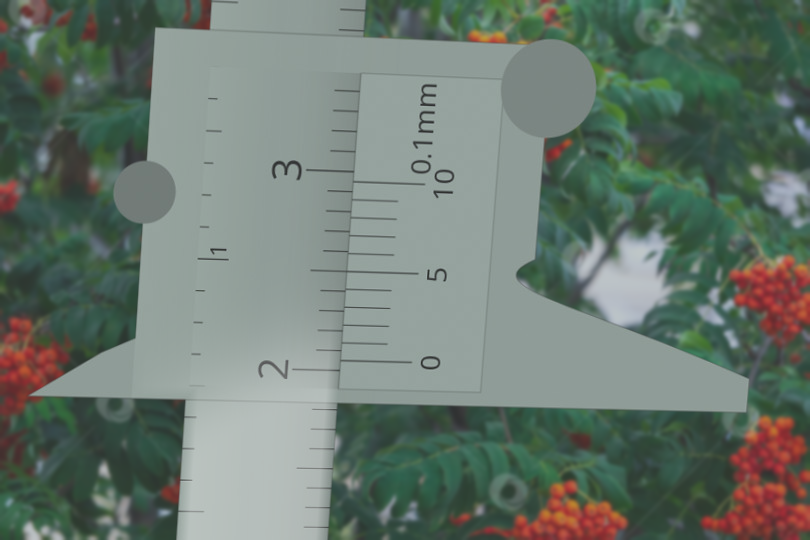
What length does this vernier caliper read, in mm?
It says 20.5 mm
